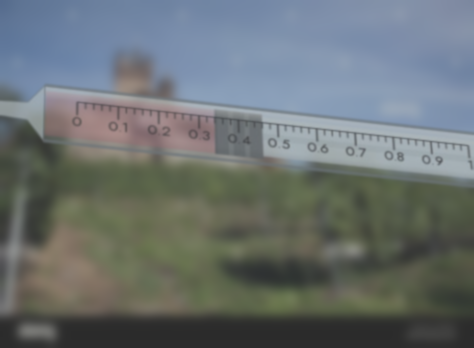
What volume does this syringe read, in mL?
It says 0.34 mL
